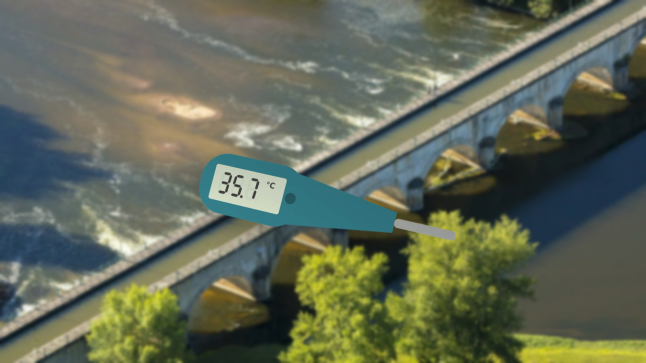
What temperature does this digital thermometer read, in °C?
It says 35.7 °C
